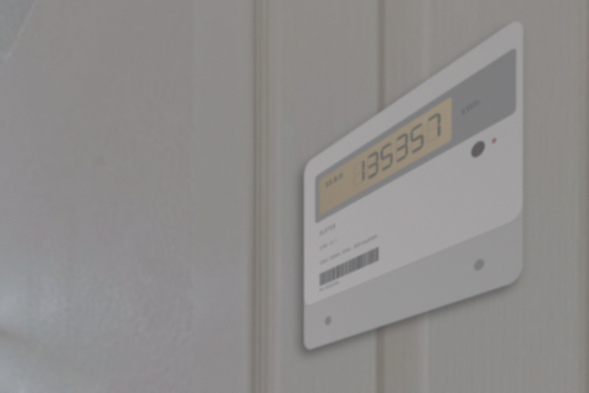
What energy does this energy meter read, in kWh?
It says 135357 kWh
